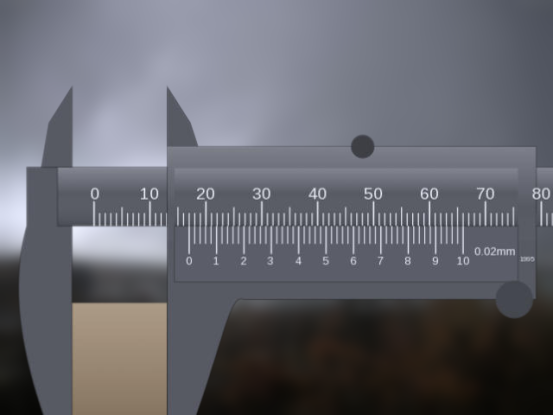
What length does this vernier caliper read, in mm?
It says 17.0 mm
